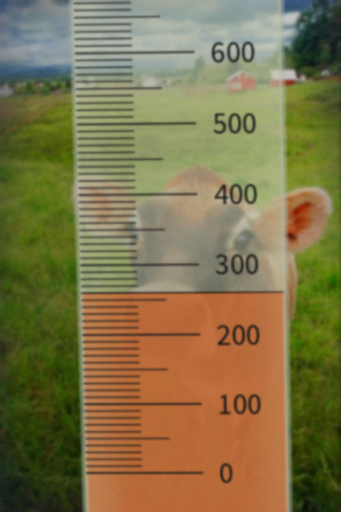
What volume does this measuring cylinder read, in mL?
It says 260 mL
